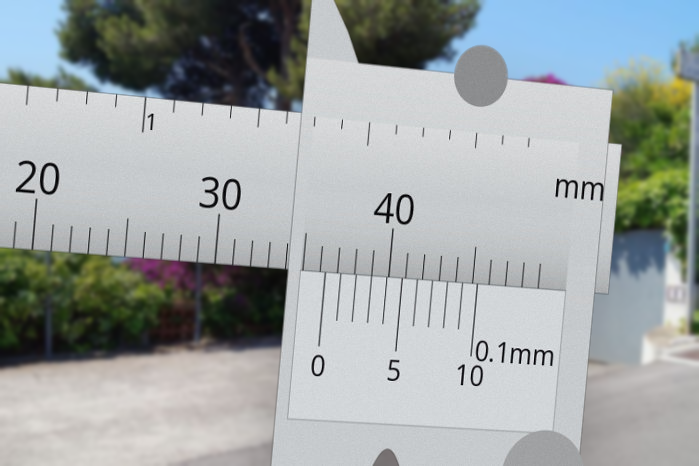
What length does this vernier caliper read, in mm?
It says 36.3 mm
